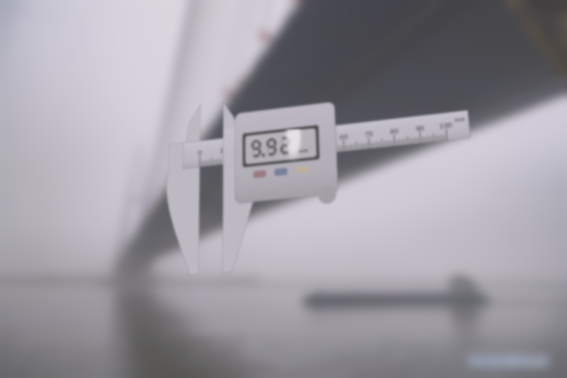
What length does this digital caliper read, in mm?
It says 9.92 mm
